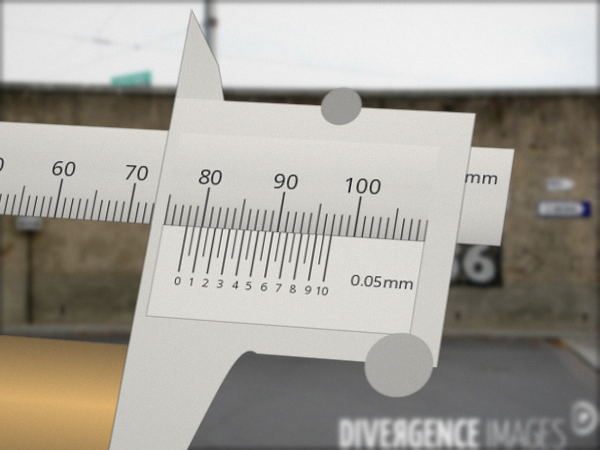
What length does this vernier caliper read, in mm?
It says 78.0 mm
